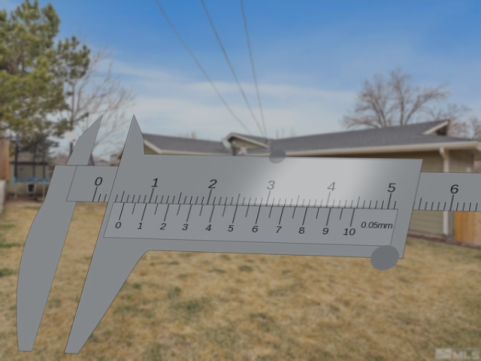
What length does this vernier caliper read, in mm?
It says 5.6 mm
